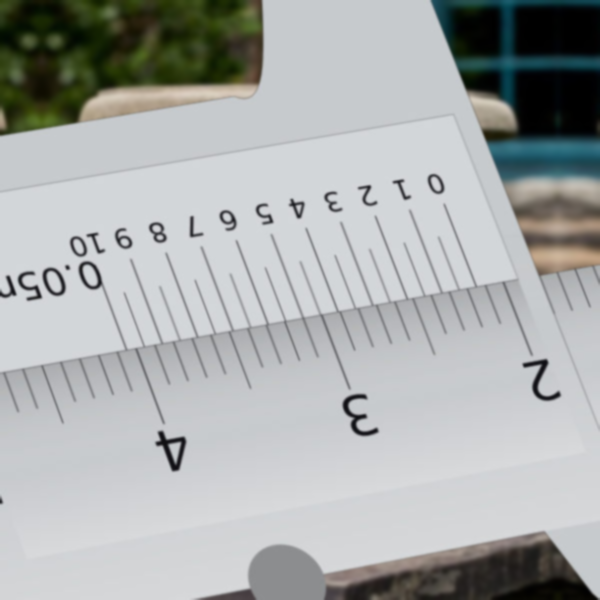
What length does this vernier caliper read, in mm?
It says 21.5 mm
